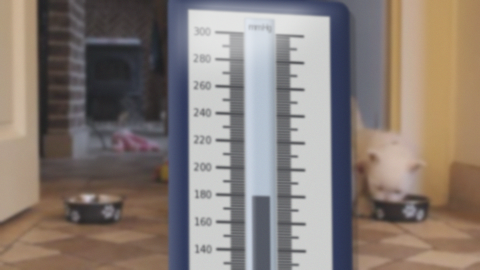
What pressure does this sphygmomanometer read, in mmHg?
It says 180 mmHg
